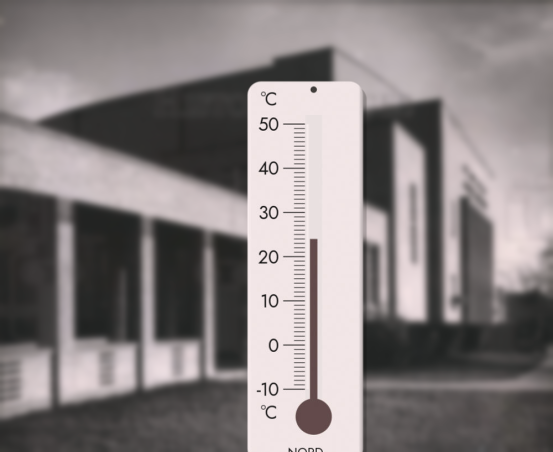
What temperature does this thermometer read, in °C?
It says 24 °C
